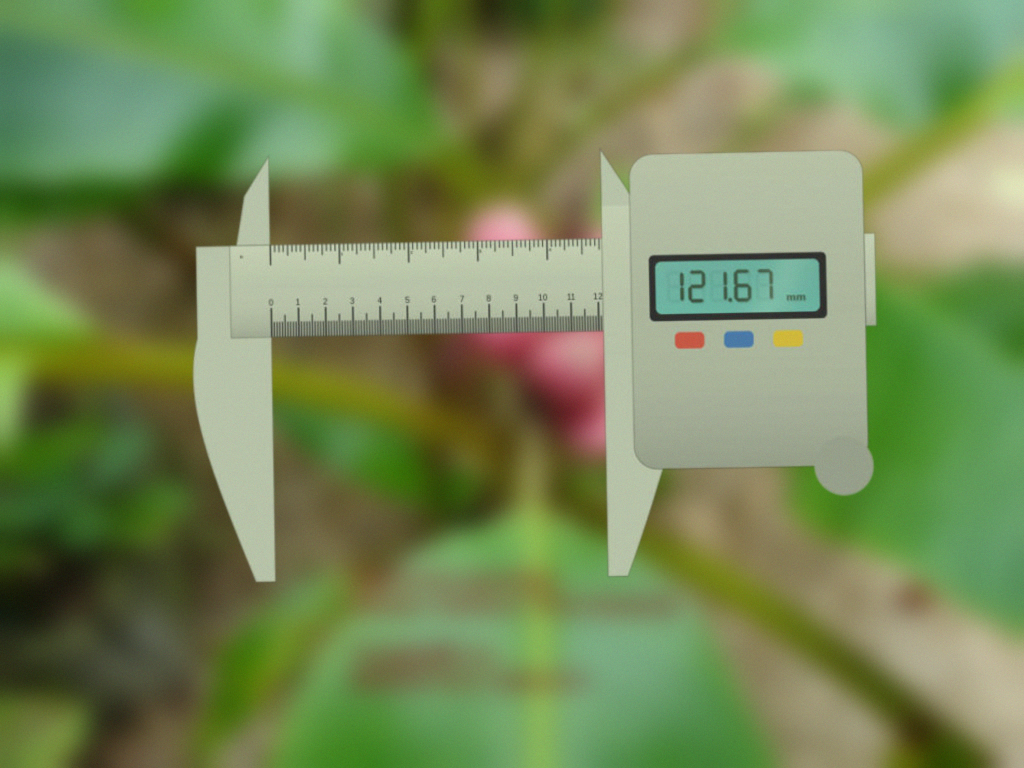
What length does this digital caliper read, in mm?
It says 121.67 mm
